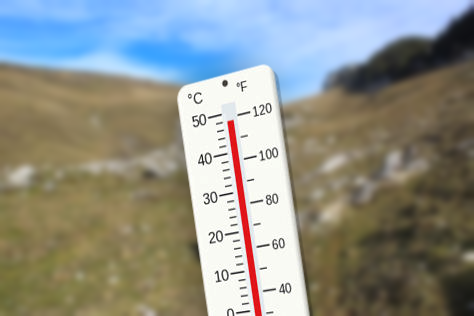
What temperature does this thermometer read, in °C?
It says 48 °C
